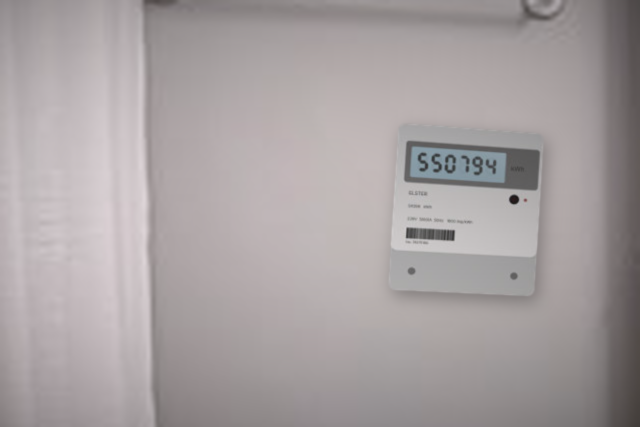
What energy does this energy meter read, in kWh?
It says 550794 kWh
